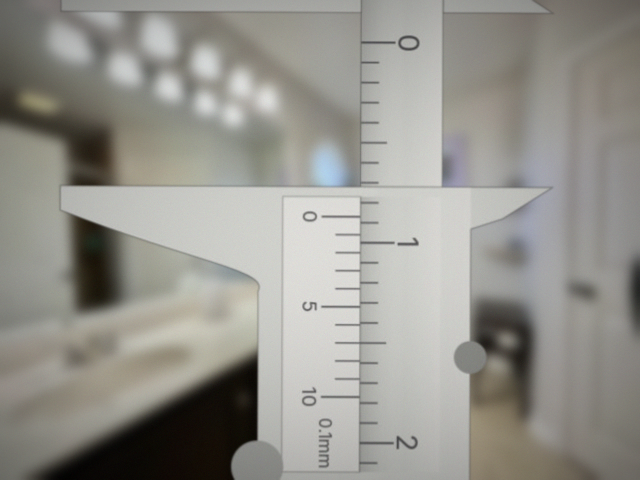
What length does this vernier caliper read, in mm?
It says 8.7 mm
